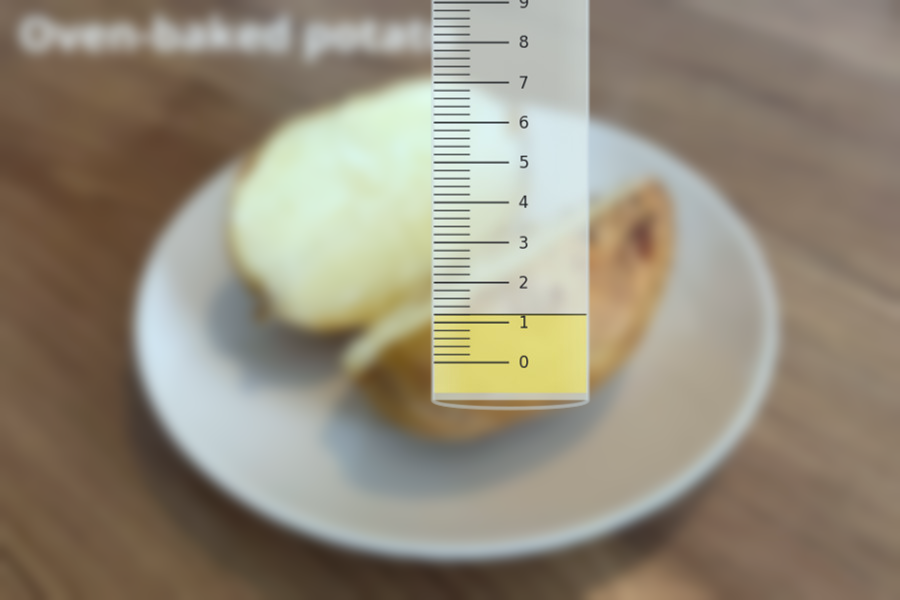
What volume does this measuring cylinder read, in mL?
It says 1.2 mL
